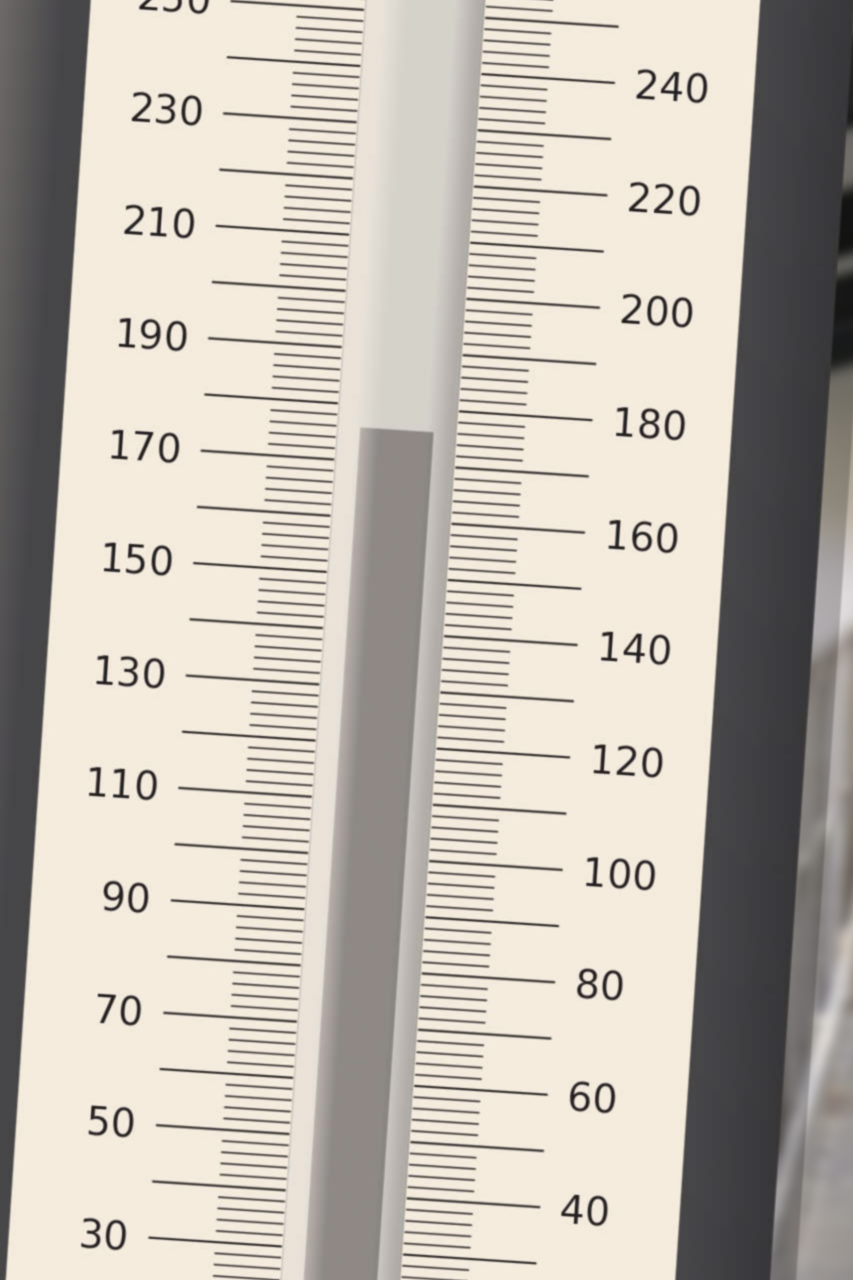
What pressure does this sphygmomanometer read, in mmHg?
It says 176 mmHg
